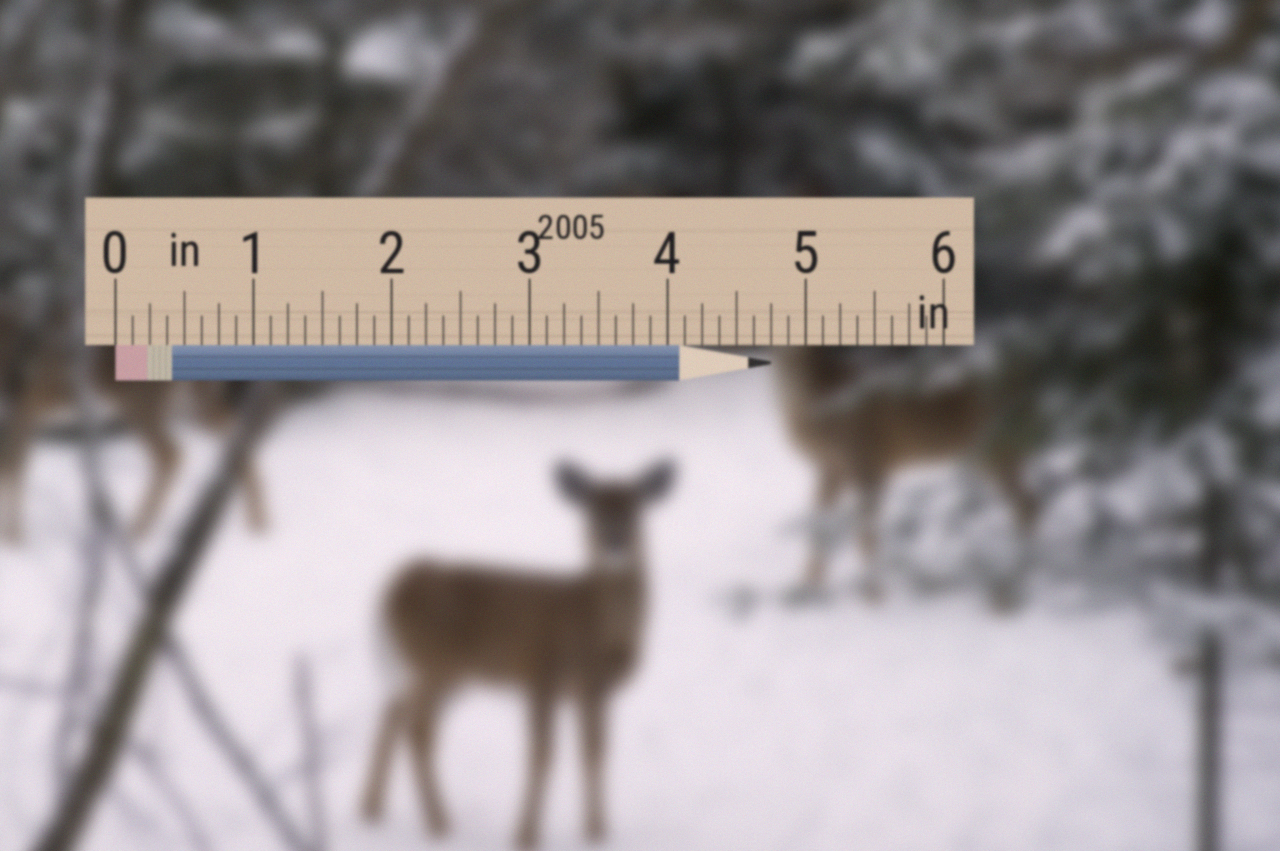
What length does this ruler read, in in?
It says 4.75 in
